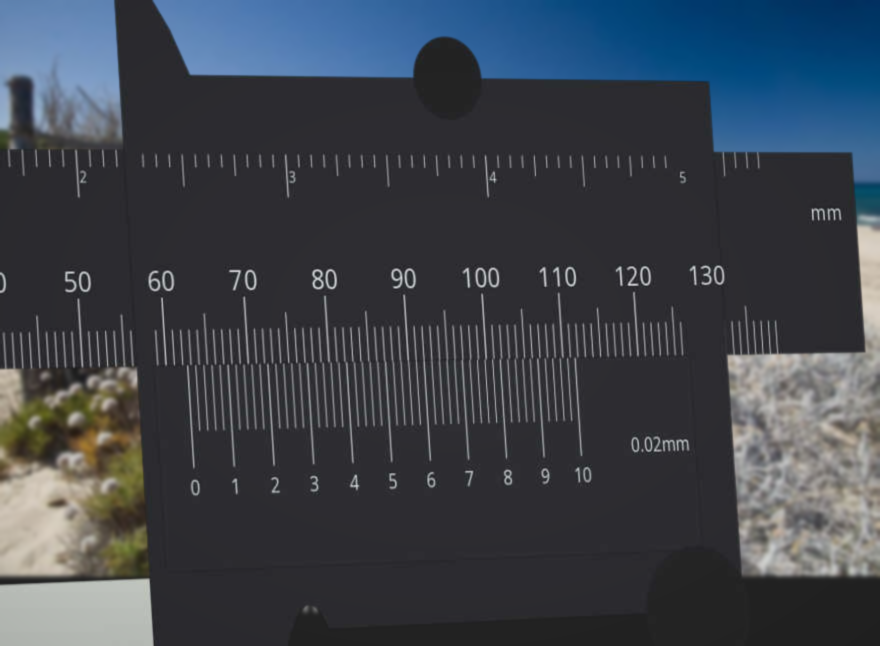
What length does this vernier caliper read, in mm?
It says 62.6 mm
